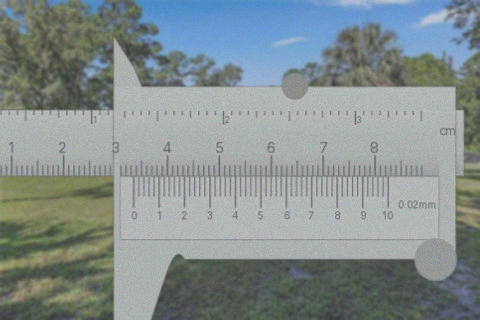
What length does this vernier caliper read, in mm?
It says 33.5 mm
